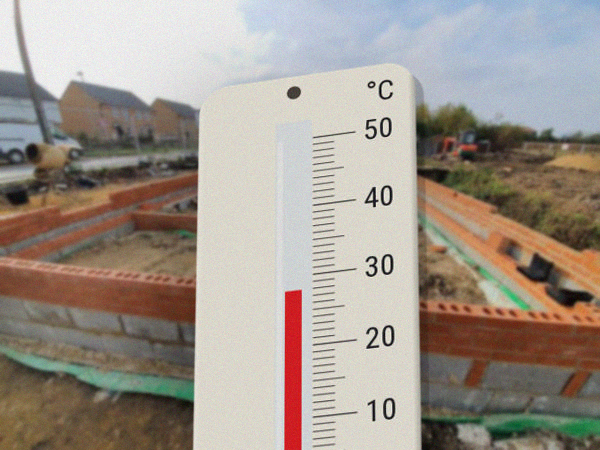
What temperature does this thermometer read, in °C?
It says 28 °C
